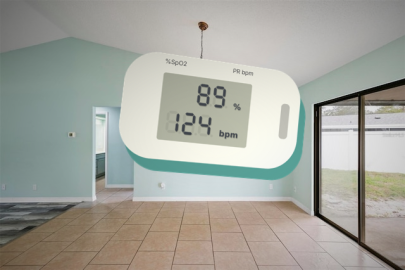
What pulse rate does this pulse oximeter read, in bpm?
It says 124 bpm
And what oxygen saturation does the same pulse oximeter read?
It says 89 %
